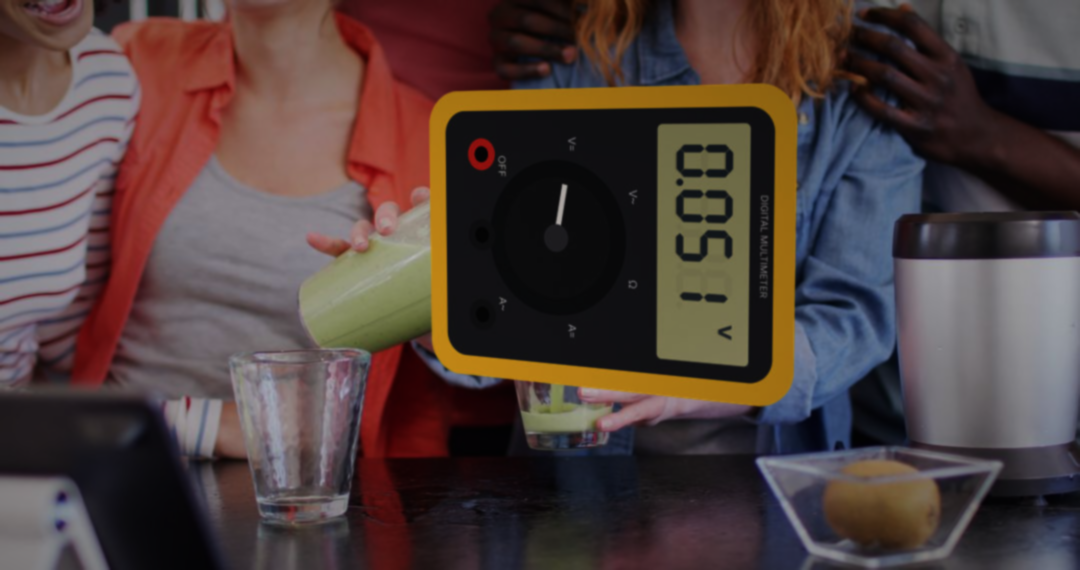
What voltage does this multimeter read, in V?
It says 0.051 V
